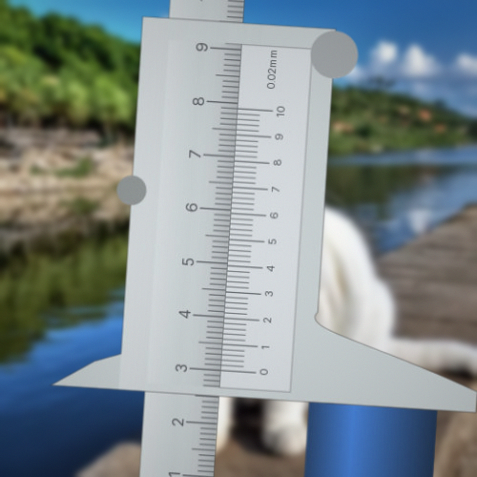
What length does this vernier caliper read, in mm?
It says 30.0 mm
